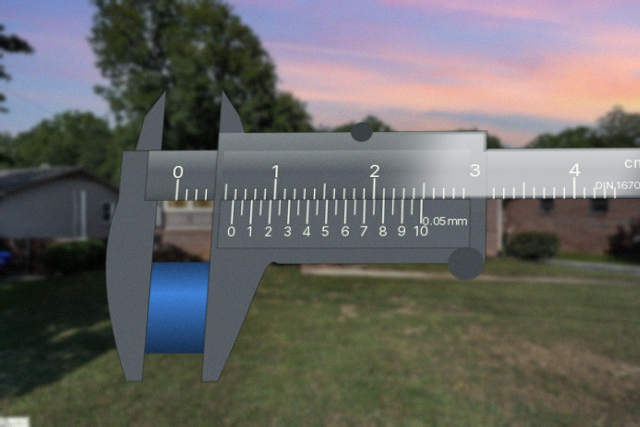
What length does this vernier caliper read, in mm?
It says 5.8 mm
